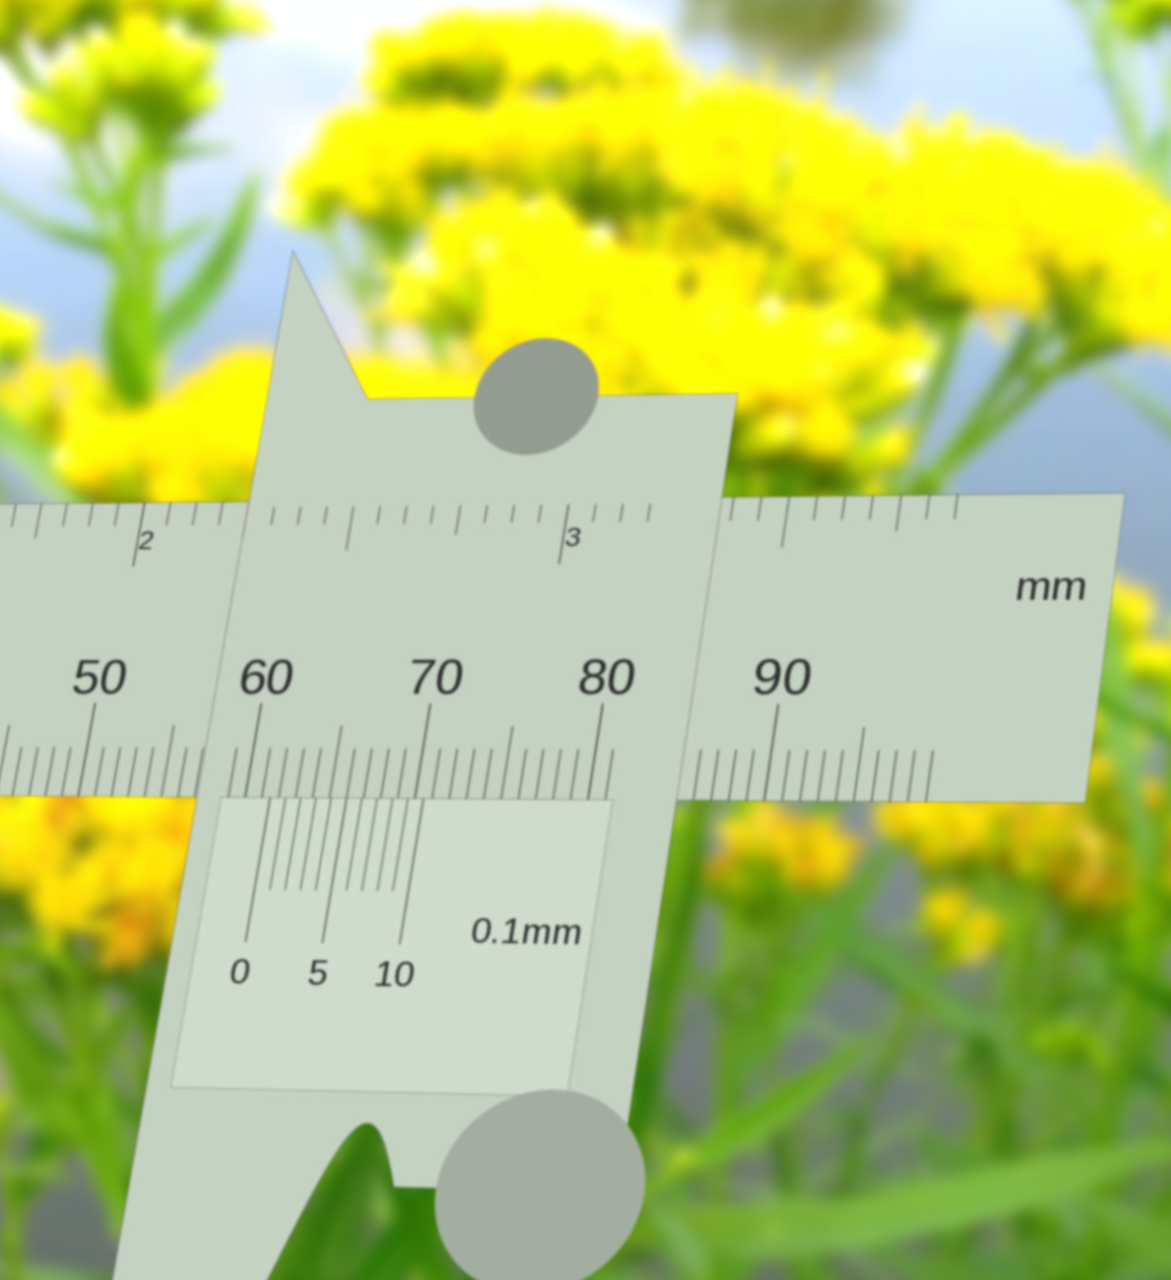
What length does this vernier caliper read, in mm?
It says 61.5 mm
